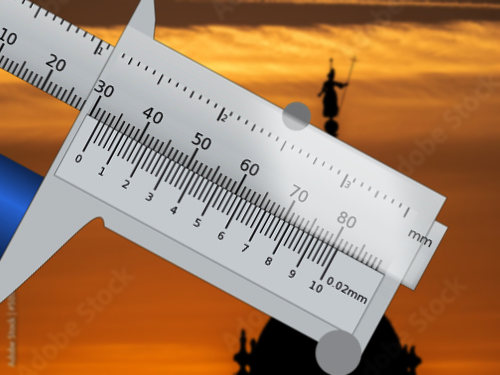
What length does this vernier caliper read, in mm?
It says 32.0 mm
